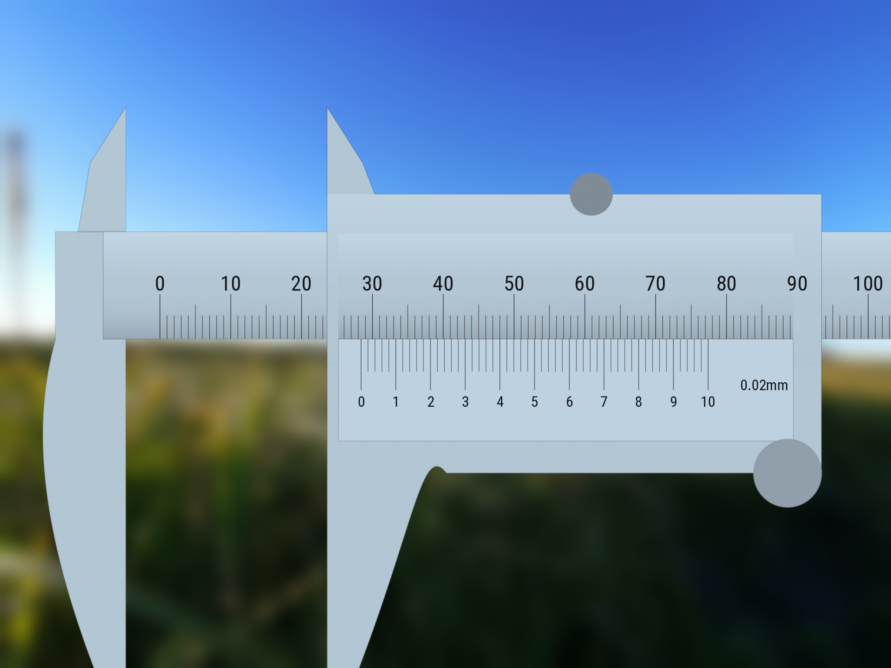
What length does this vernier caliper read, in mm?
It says 28.4 mm
